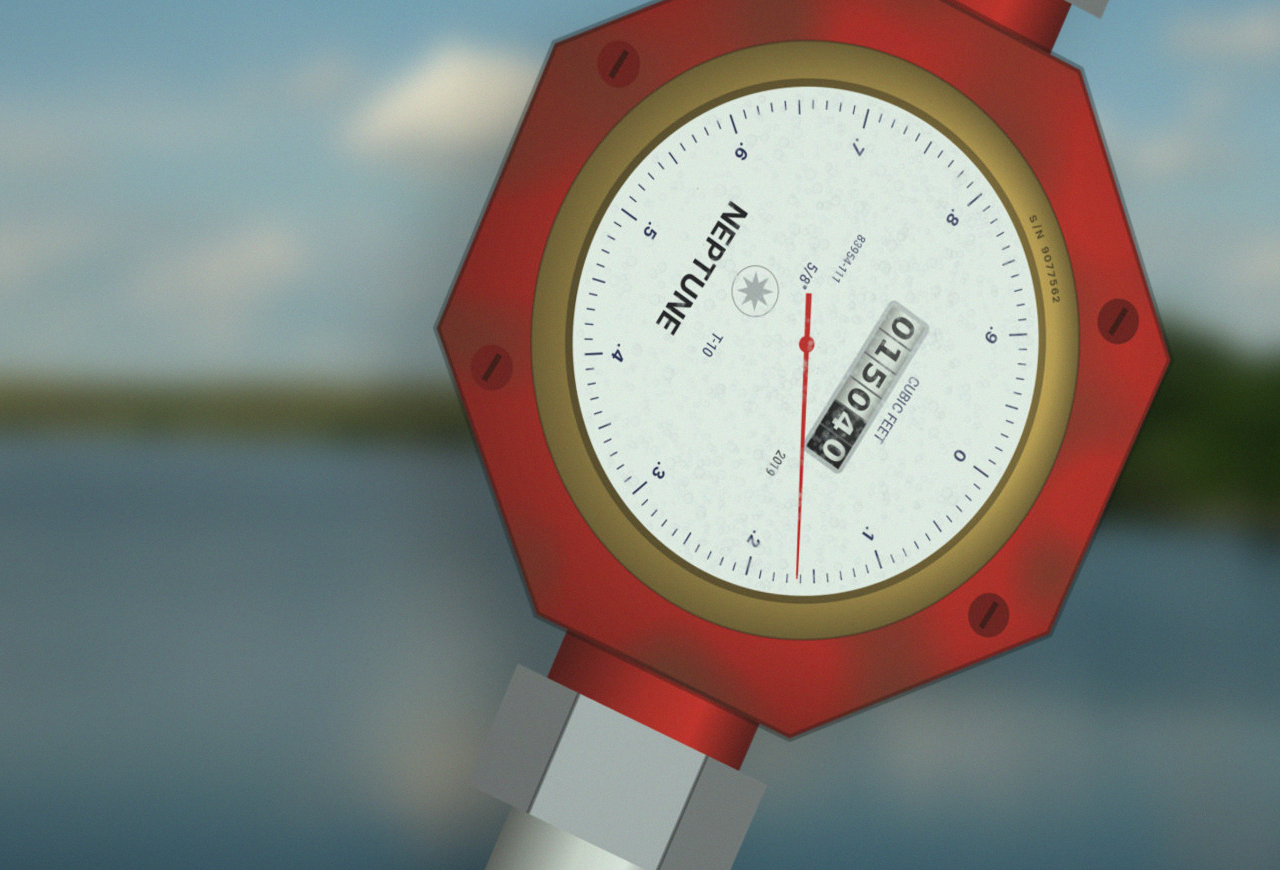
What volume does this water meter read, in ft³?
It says 15040.16 ft³
